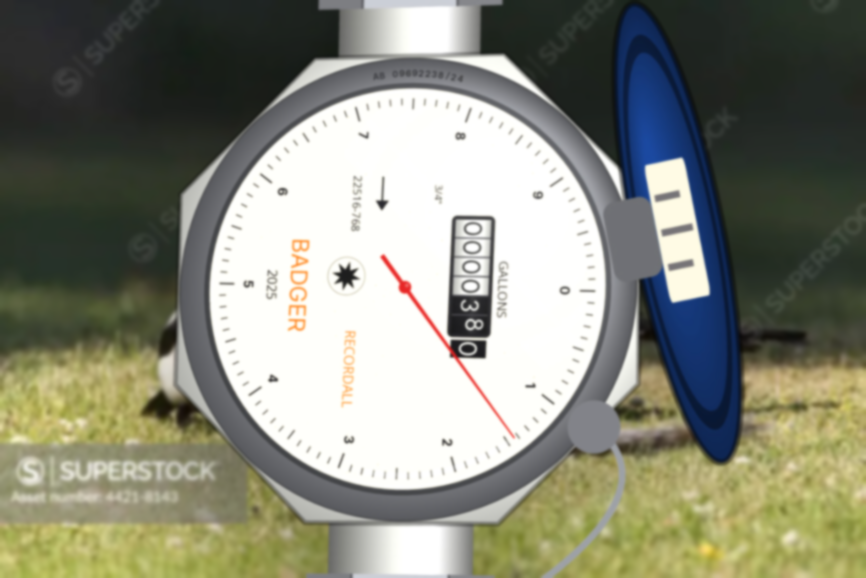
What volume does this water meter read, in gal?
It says 381.4 gal
